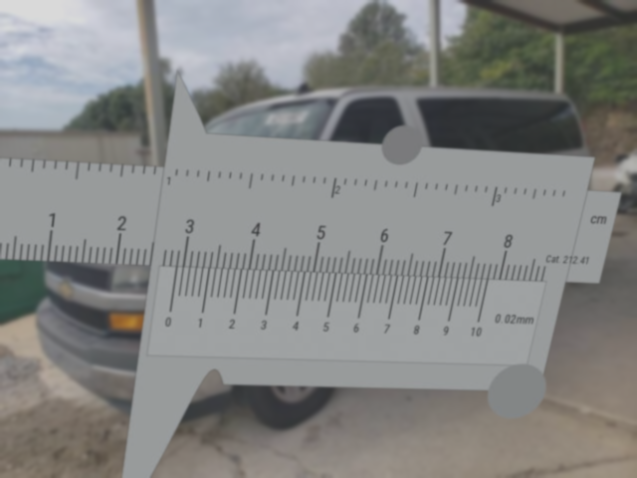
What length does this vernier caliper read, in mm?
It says 29.0 mm
